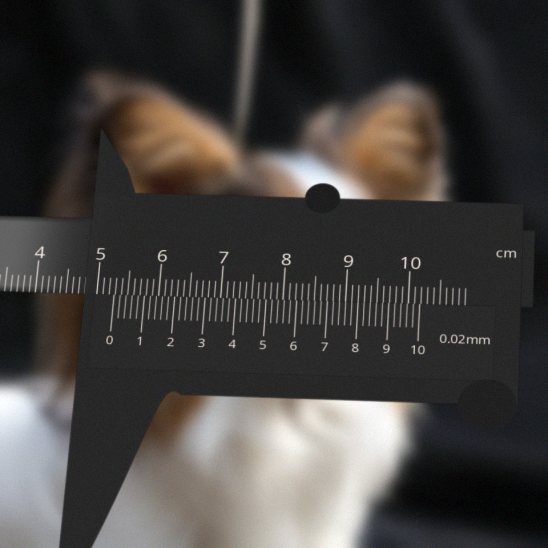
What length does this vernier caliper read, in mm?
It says 52.8 mm
